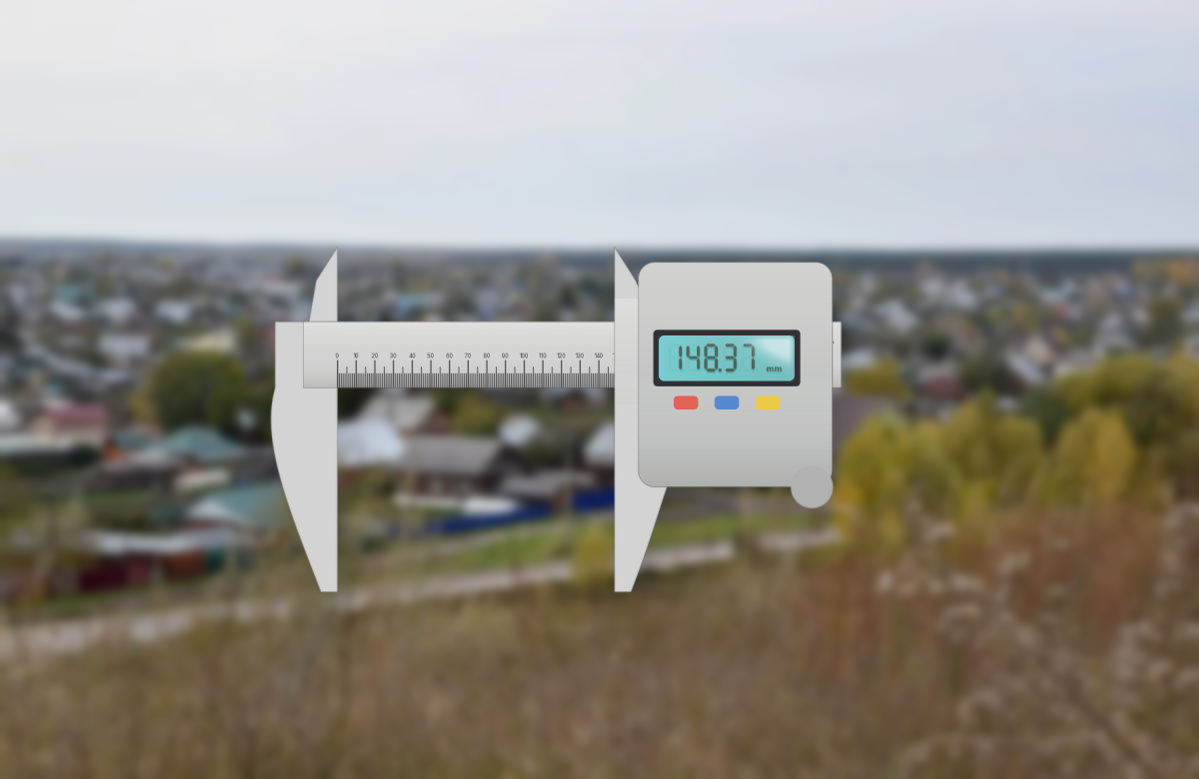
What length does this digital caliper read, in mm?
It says 148.37 mm
